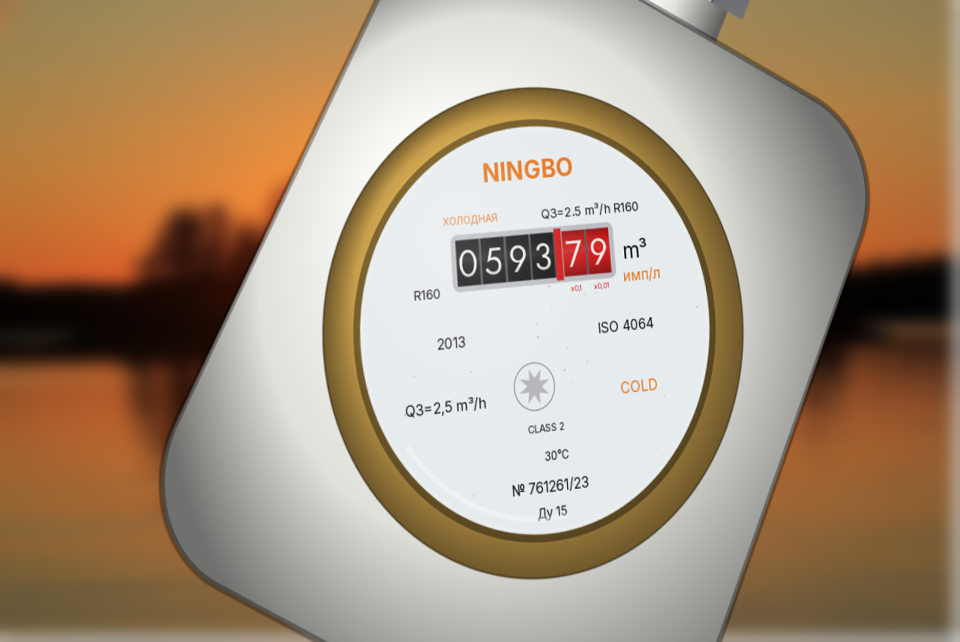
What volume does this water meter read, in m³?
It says 593.79 m³
